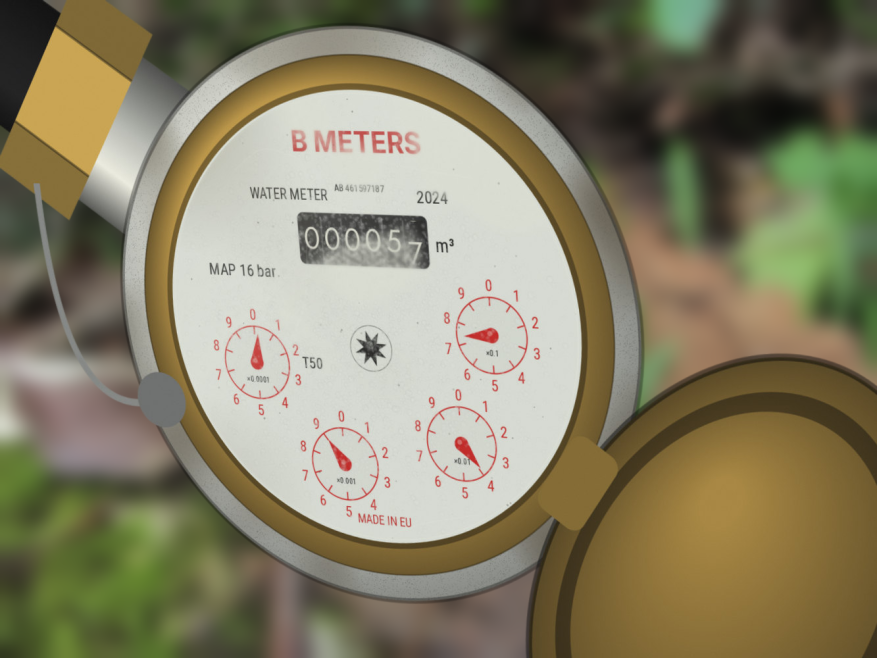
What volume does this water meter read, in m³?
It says 56.7390 m³
